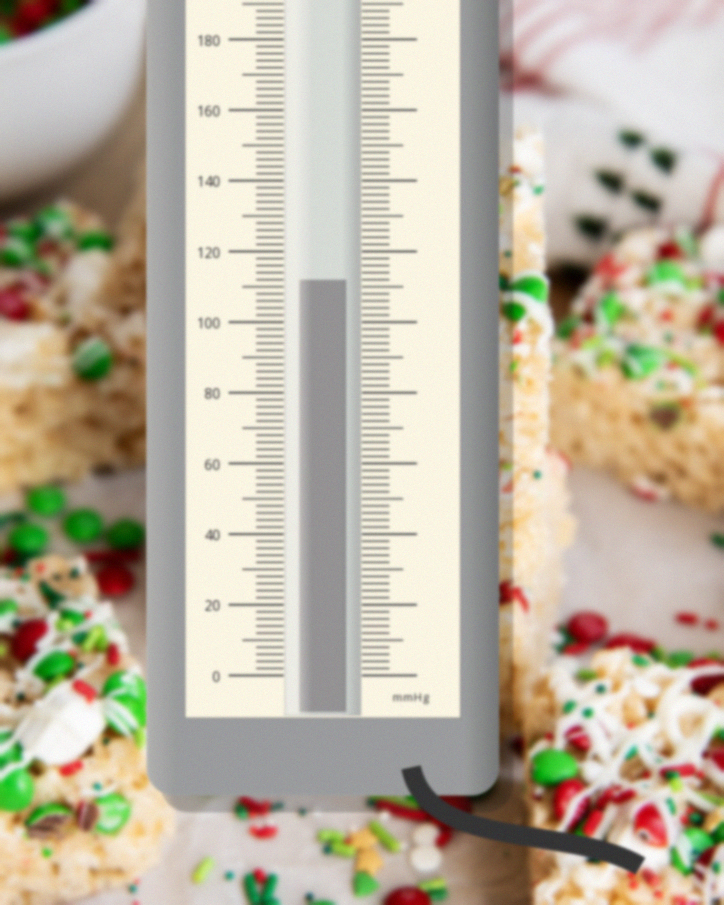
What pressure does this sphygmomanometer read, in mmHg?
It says 112 mmHg
